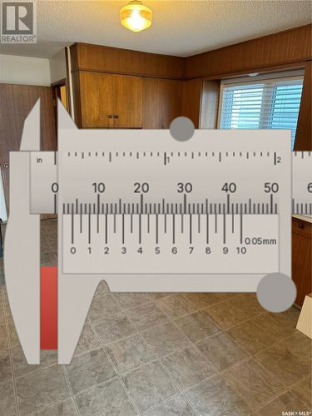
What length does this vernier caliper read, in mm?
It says 4.0 mm
